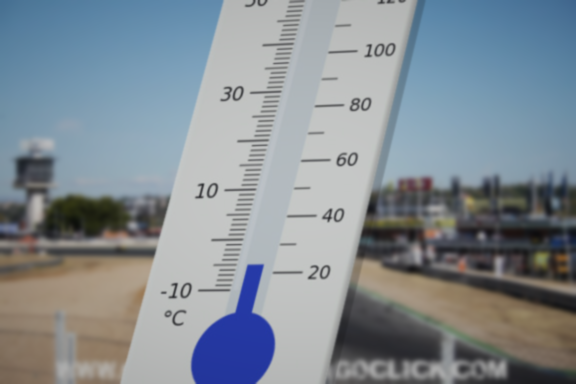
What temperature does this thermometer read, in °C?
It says -5 °C
